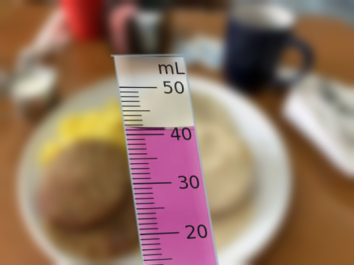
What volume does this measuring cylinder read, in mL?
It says 41 mL
